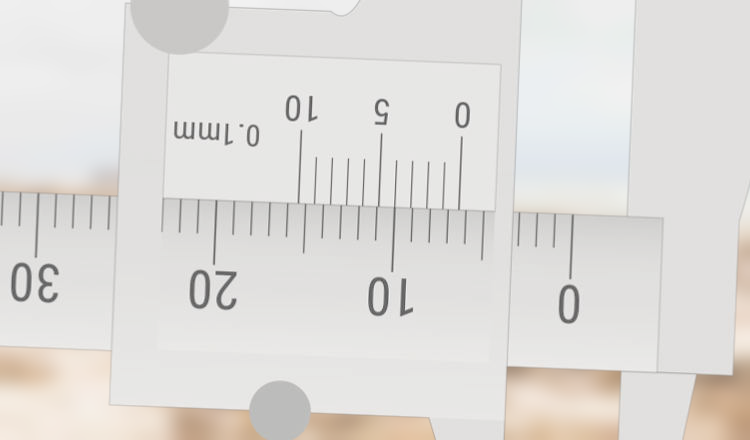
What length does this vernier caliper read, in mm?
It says 6.4 mm
